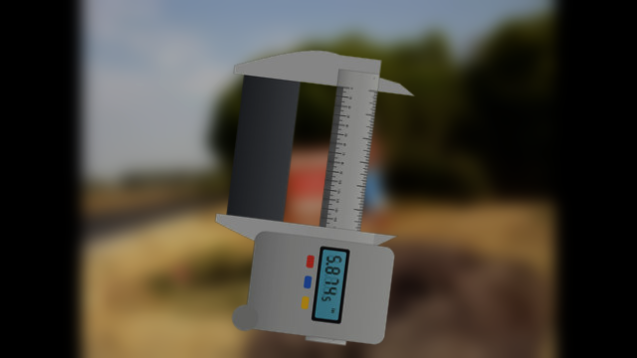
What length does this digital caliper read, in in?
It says 5.8745 in
